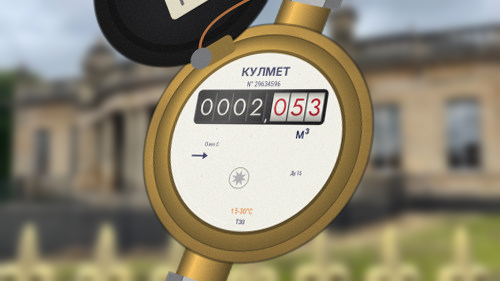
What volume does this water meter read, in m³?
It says 2.053 m³
